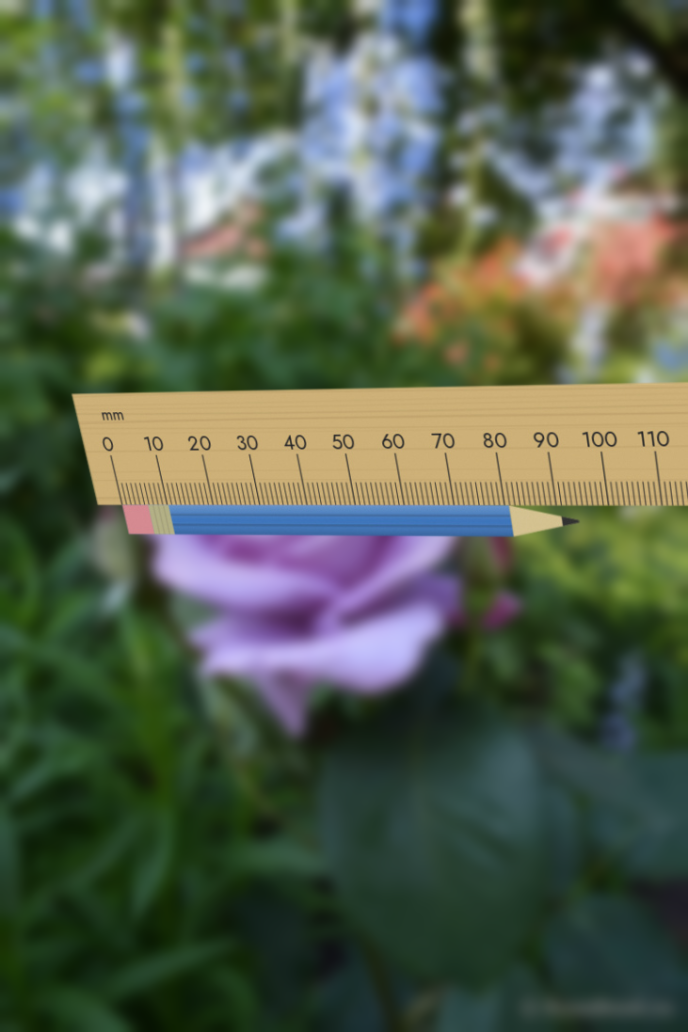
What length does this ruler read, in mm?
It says 94 mm
